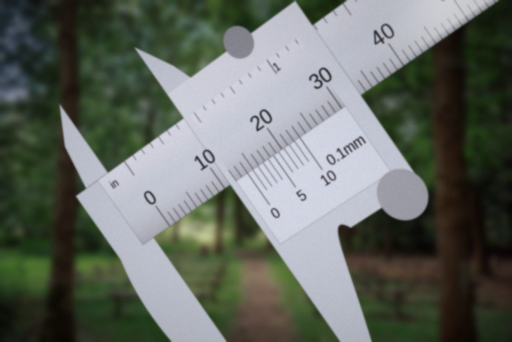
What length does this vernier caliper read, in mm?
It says 14.0 mm
